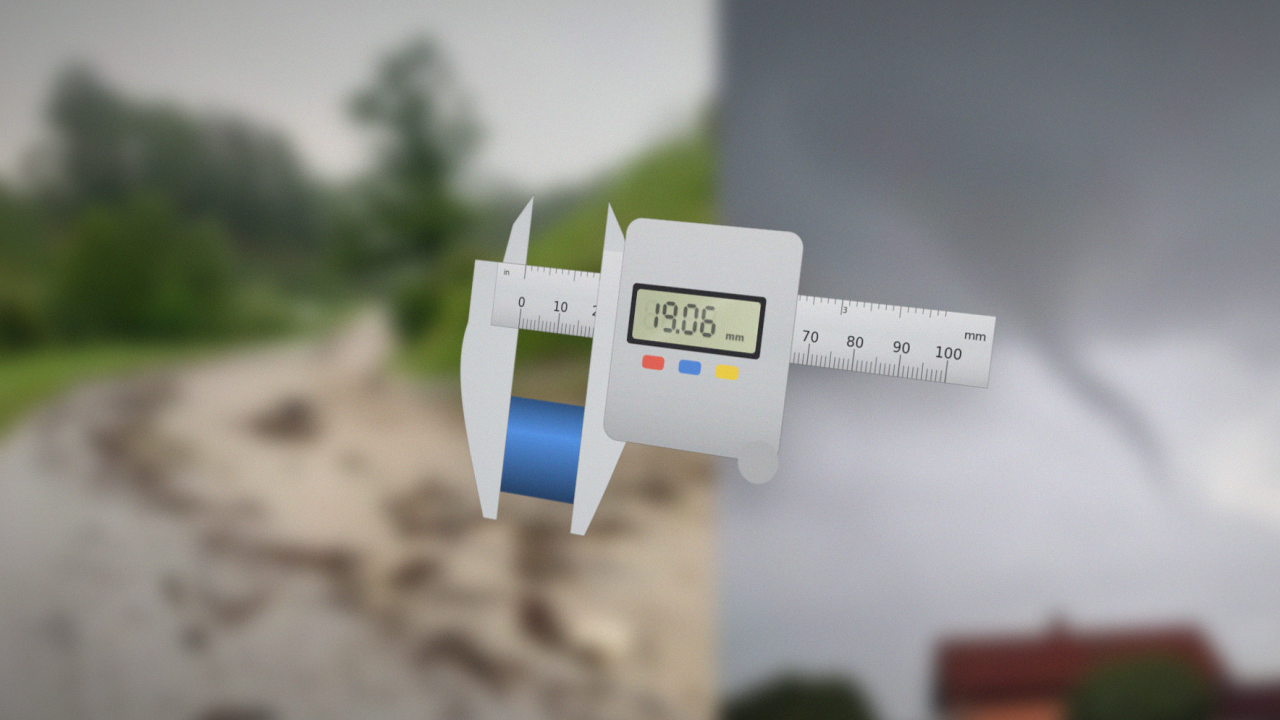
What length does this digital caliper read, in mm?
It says 19.06 mm
